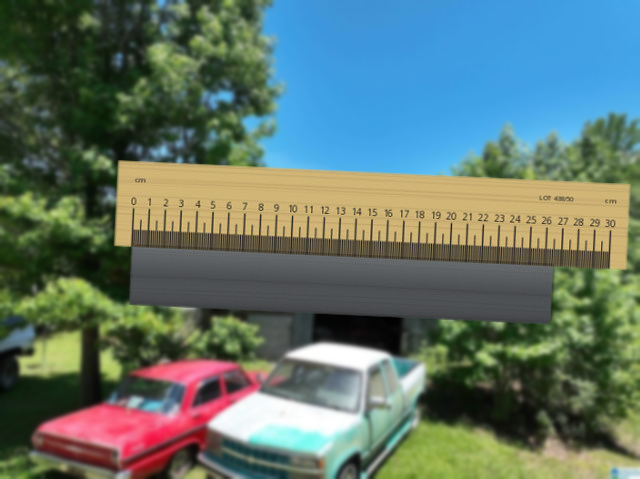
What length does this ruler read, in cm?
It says 26.5 cm
